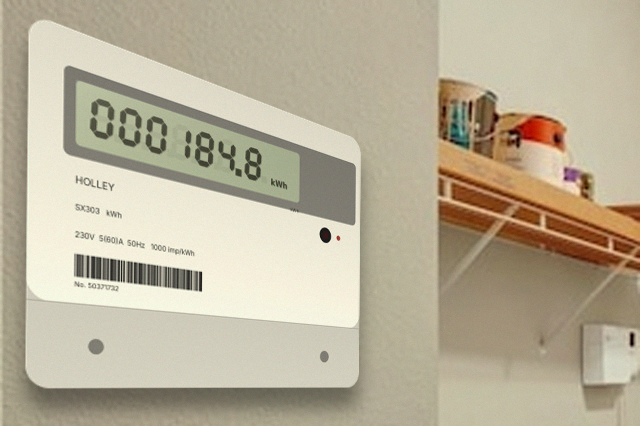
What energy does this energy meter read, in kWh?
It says 184.8 kWh
